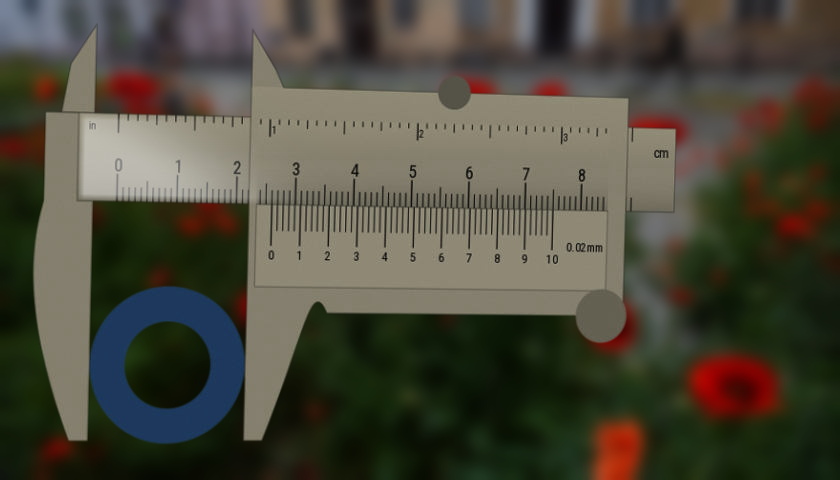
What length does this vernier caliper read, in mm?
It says 26.0 mm
